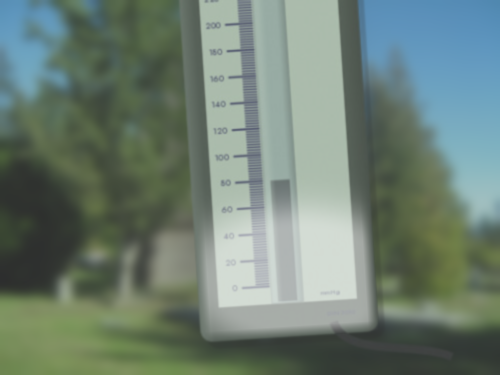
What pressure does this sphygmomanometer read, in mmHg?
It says 80 mmHg
